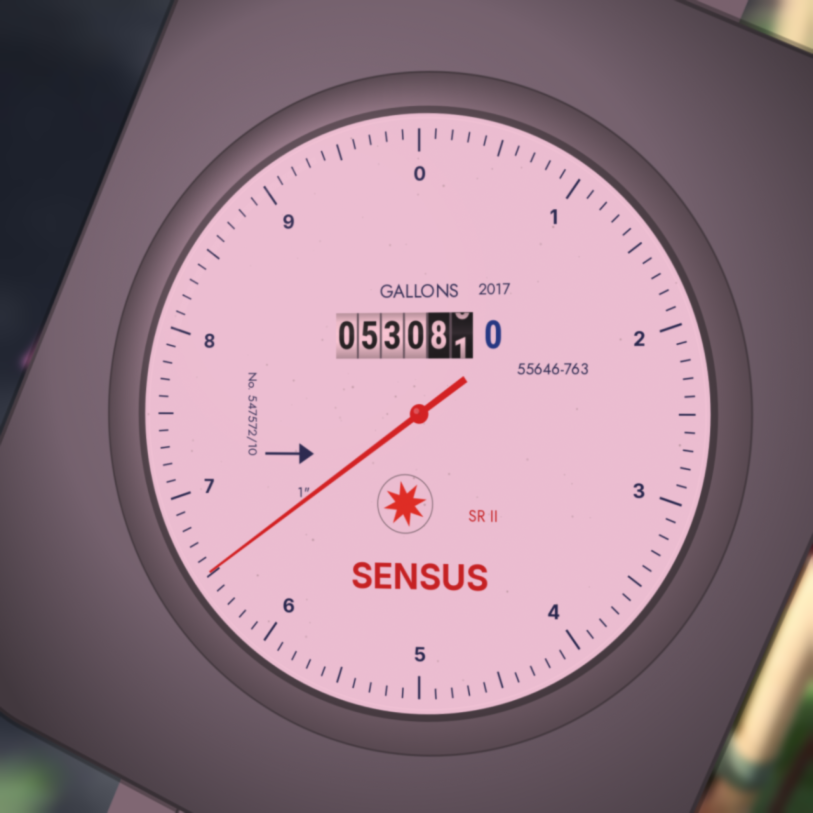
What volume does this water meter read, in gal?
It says 530806.5 gal
